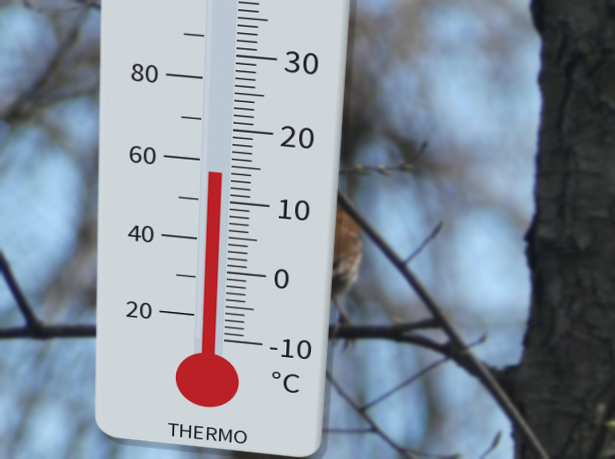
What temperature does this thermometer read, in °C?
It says 14 °C
